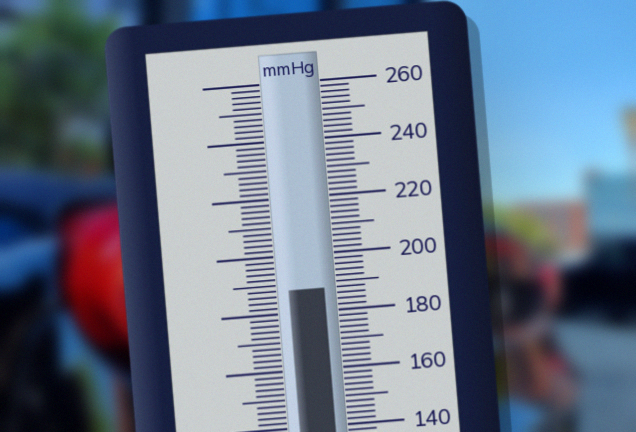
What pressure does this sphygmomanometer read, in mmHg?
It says 188 mmHg
